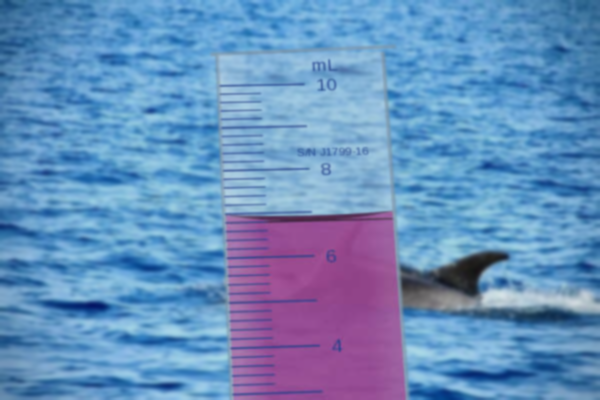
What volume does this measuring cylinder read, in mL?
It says 6.8 mL
